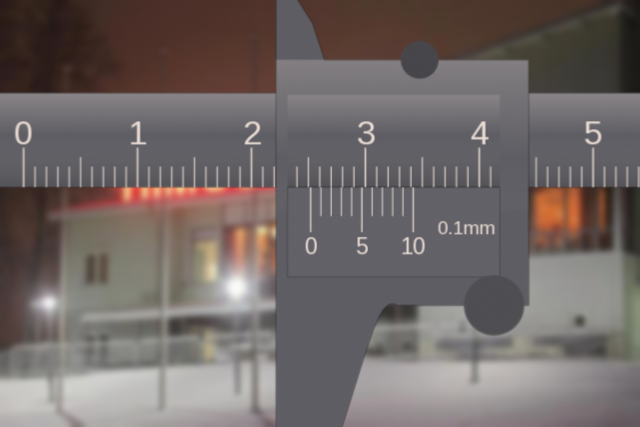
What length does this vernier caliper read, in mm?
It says 25.2 mm
